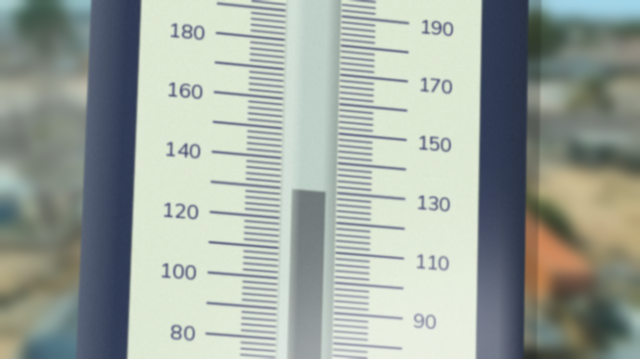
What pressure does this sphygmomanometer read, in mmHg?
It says 130 mmHg
